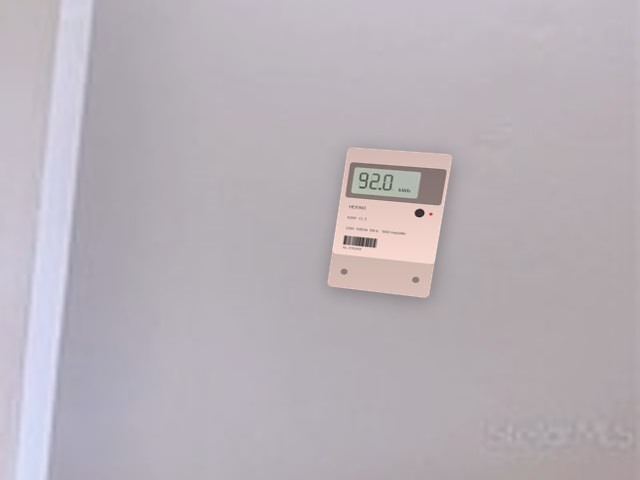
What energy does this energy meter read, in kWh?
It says 92.0 kWh
